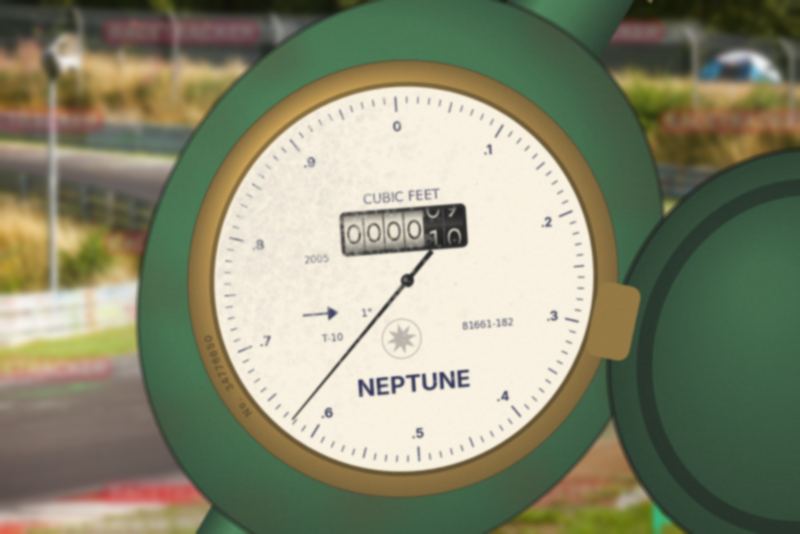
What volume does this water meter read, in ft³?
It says 9.62 ft³
